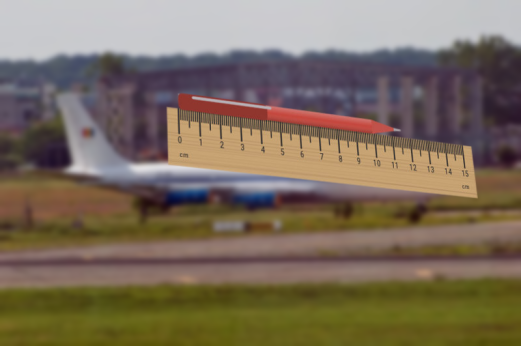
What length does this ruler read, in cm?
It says 11.5 cm
